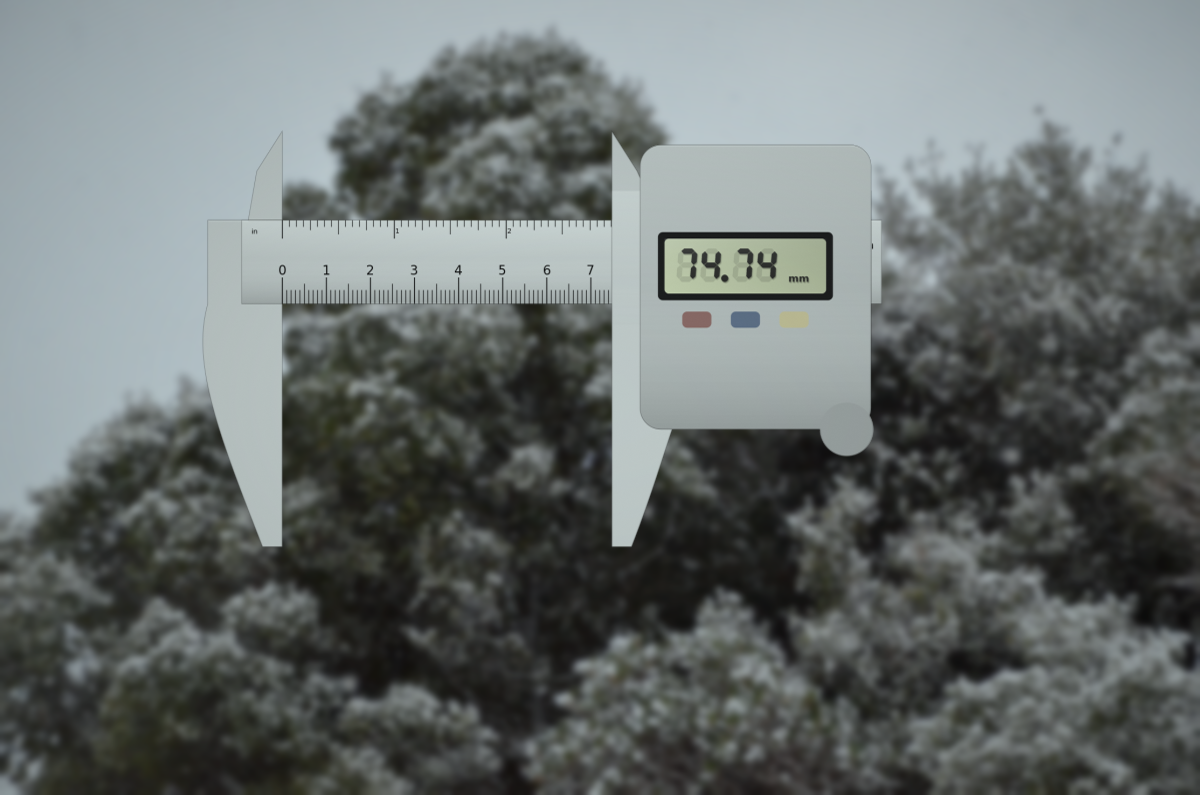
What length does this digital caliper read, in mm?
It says 74.74 mm
